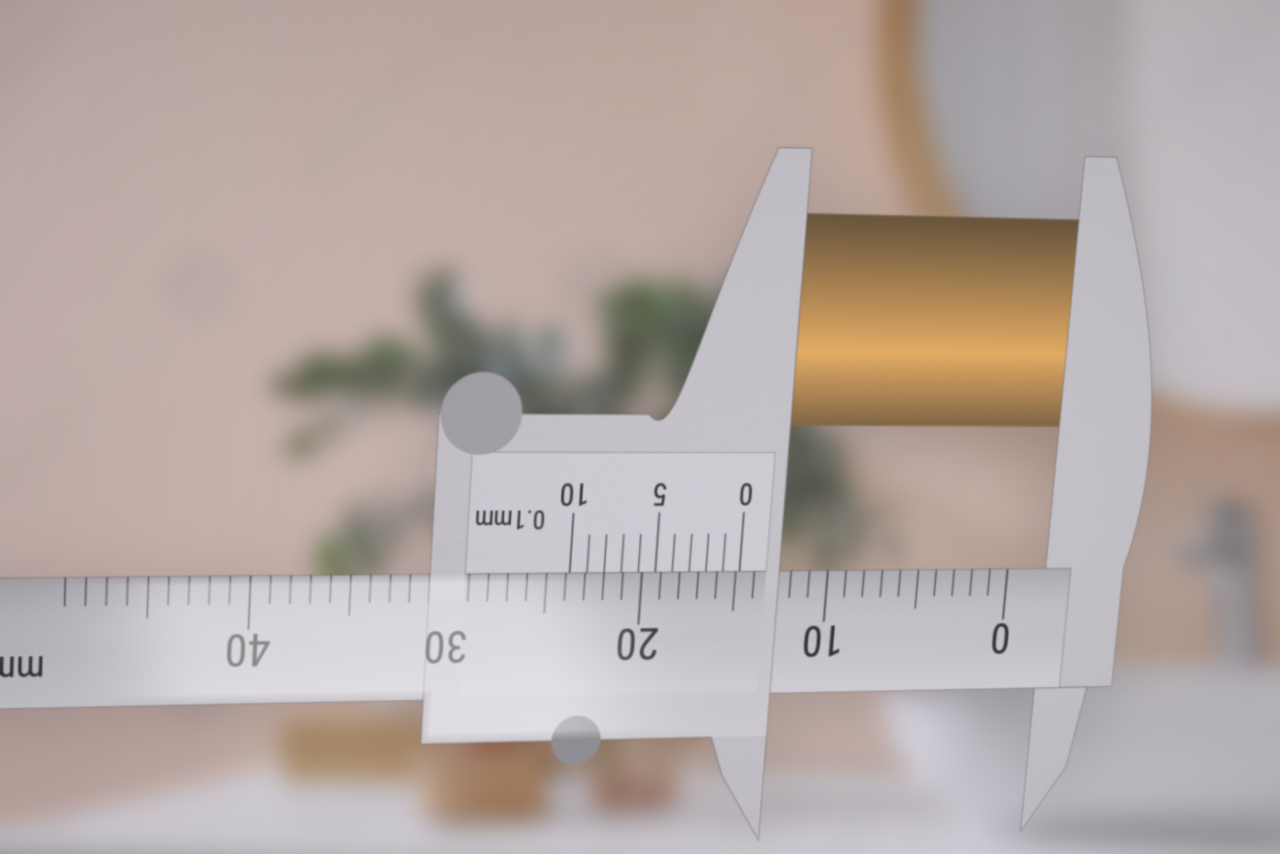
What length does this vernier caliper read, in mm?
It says 14.8 mm
